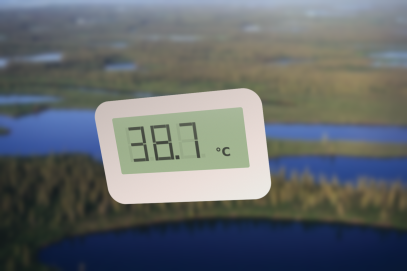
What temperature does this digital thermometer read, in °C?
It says 38.7 °C
